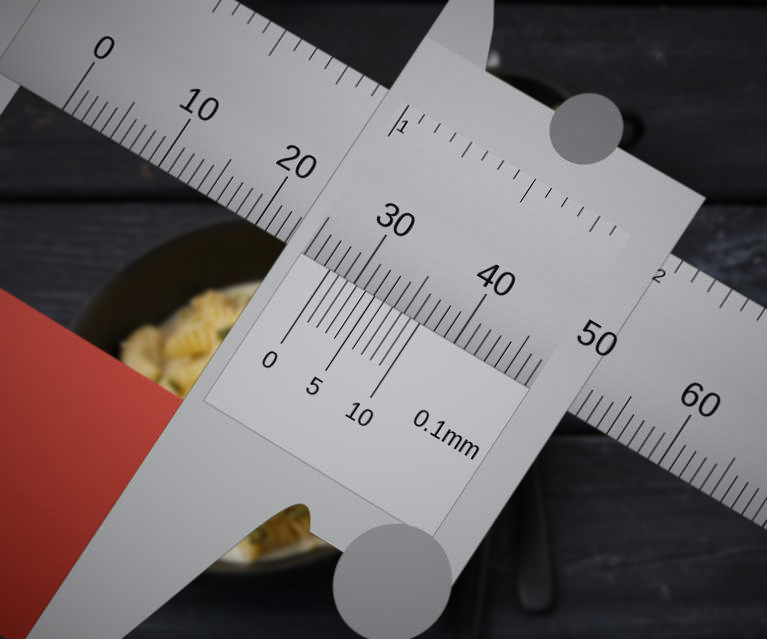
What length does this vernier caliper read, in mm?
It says 27.6 mm
